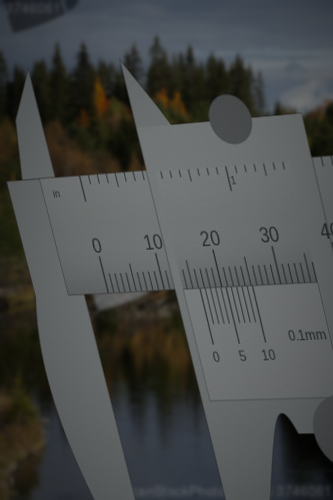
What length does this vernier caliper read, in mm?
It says 16.2 mm
